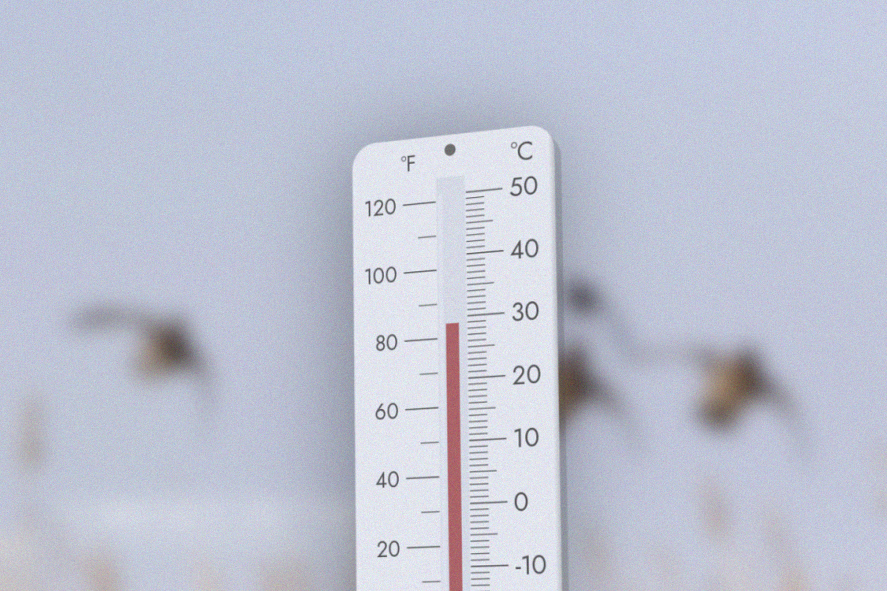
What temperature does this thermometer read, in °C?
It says 29 °C
